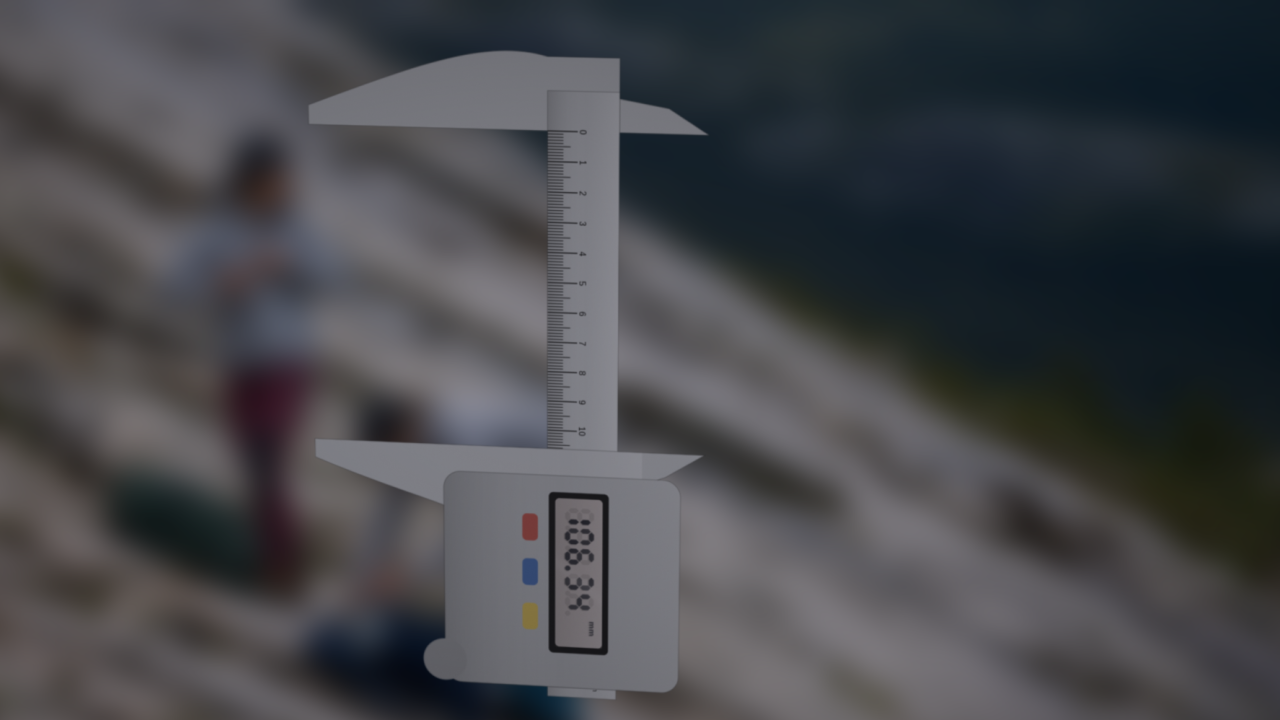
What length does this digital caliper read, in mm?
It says 106.34 mm
